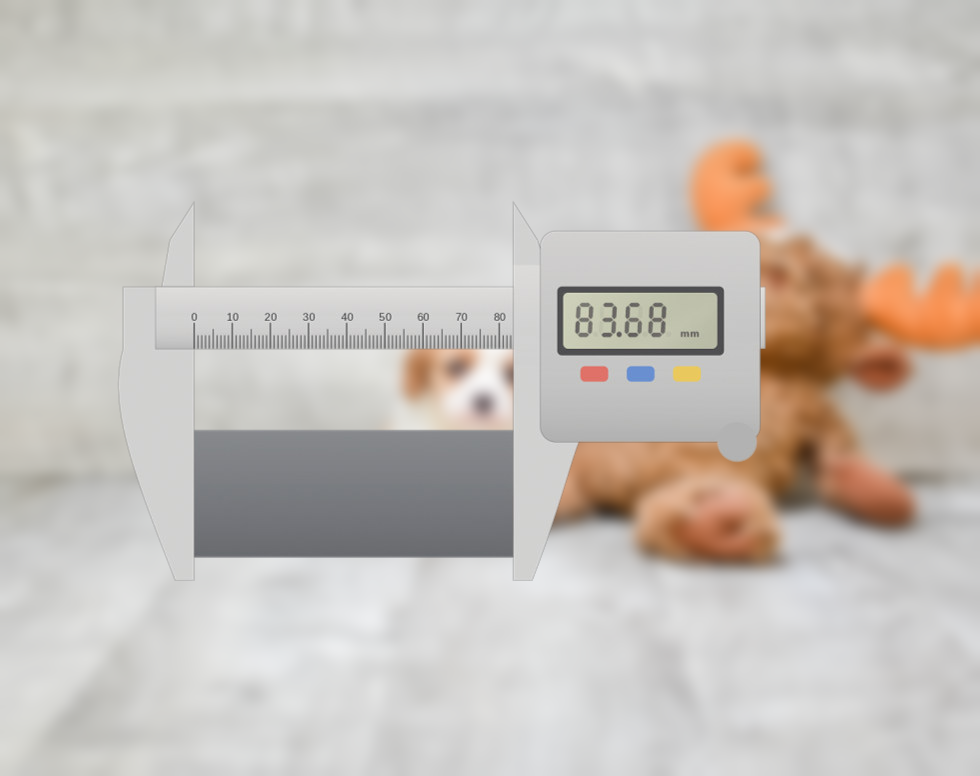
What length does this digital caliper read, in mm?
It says 83.68 mm
